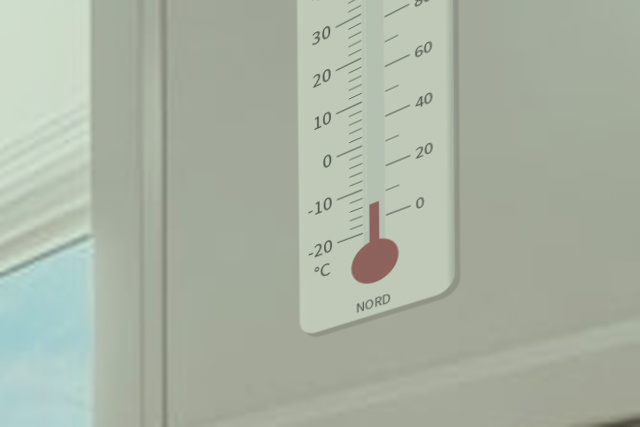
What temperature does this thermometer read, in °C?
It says -14 °C
